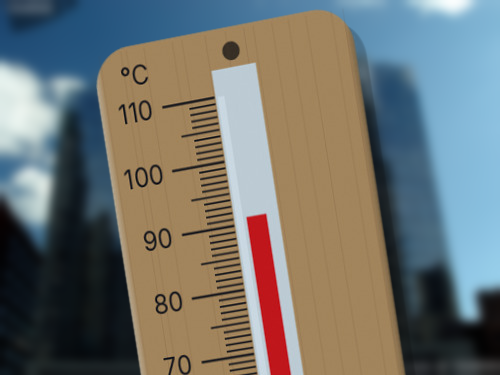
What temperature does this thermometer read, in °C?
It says 91 °C
